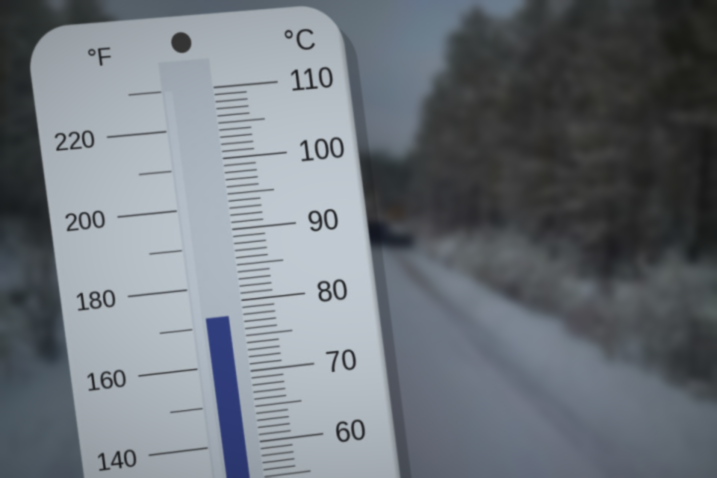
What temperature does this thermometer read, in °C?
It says 78 °C
